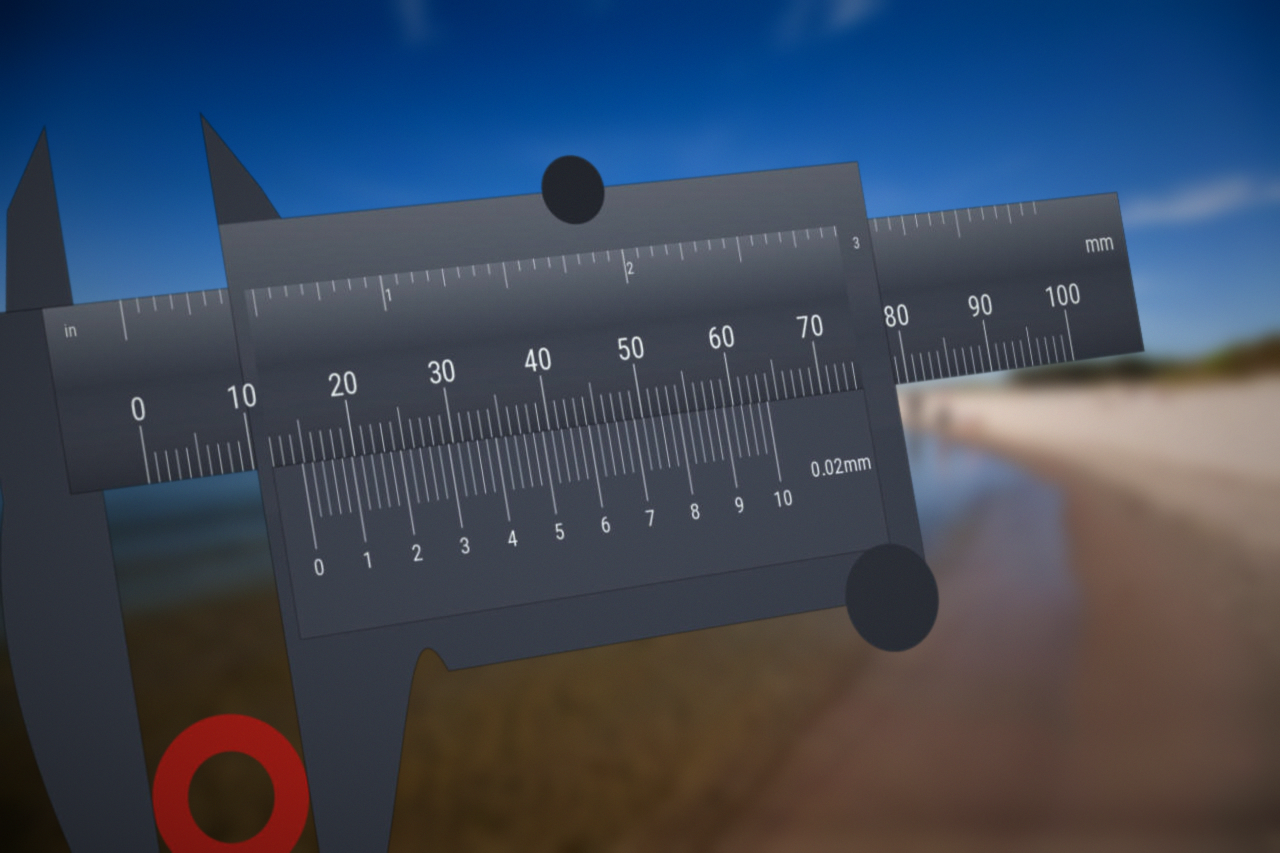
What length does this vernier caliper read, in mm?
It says 14.8 mm
